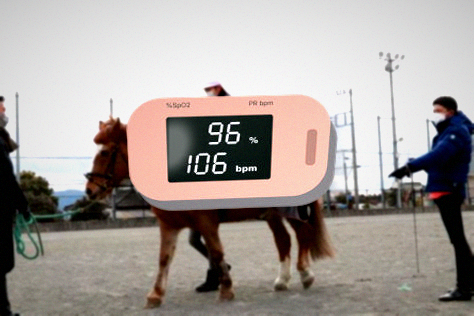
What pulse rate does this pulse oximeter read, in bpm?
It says 106 bpm
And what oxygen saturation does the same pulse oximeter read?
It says 96 %
